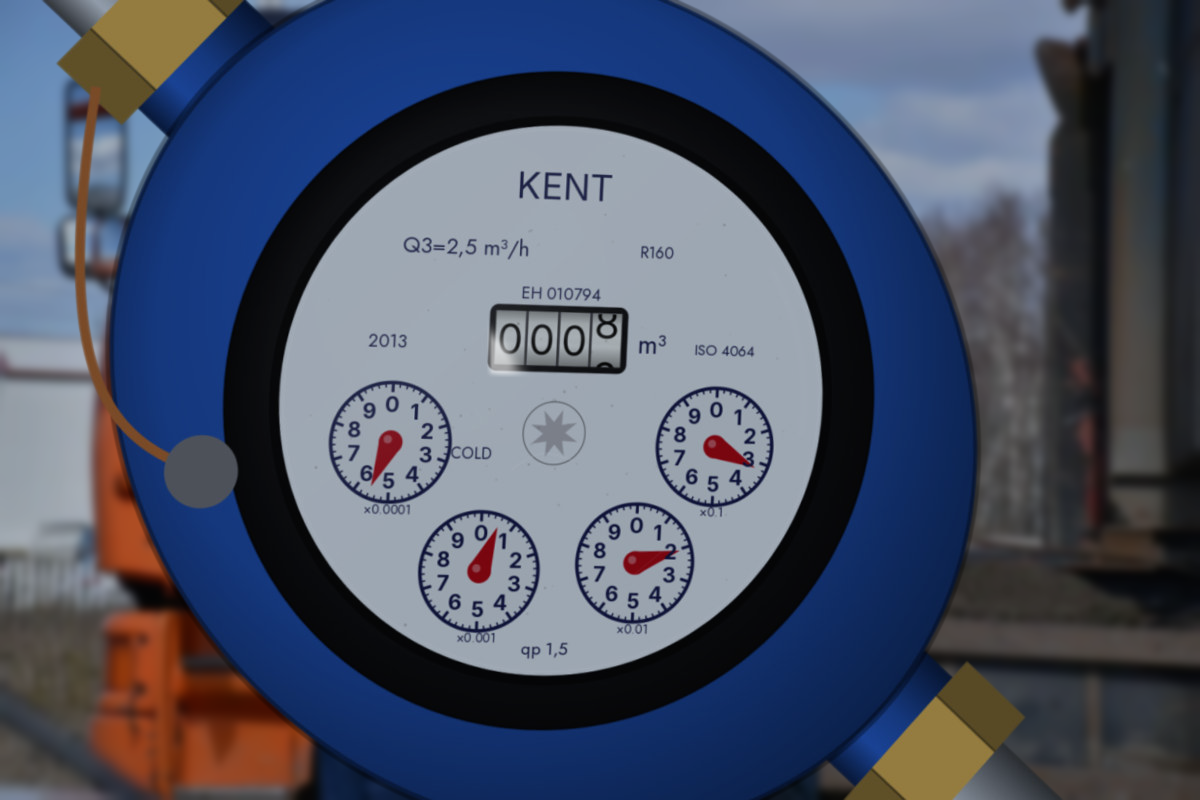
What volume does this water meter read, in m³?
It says 8.3205 m³
